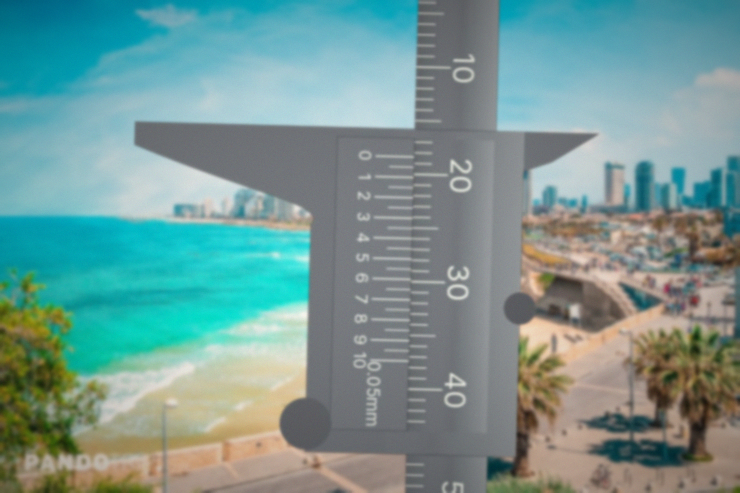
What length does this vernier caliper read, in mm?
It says 18.4 mm
